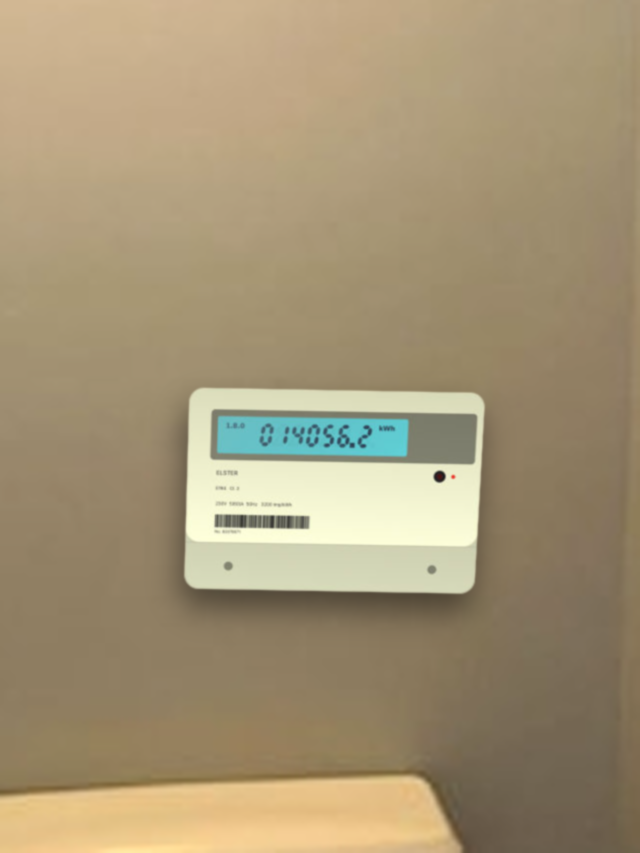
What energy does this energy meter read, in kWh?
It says 14056.2 kWh
